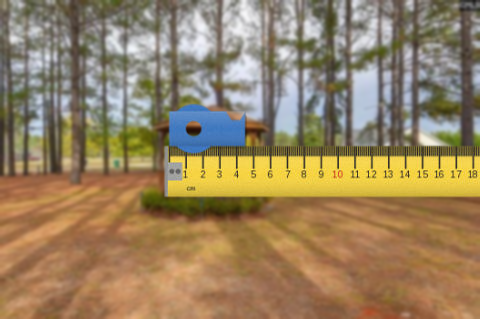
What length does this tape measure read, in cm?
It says 4.5 cm
